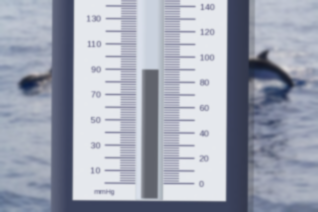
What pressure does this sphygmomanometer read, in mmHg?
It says 90 mmHg
